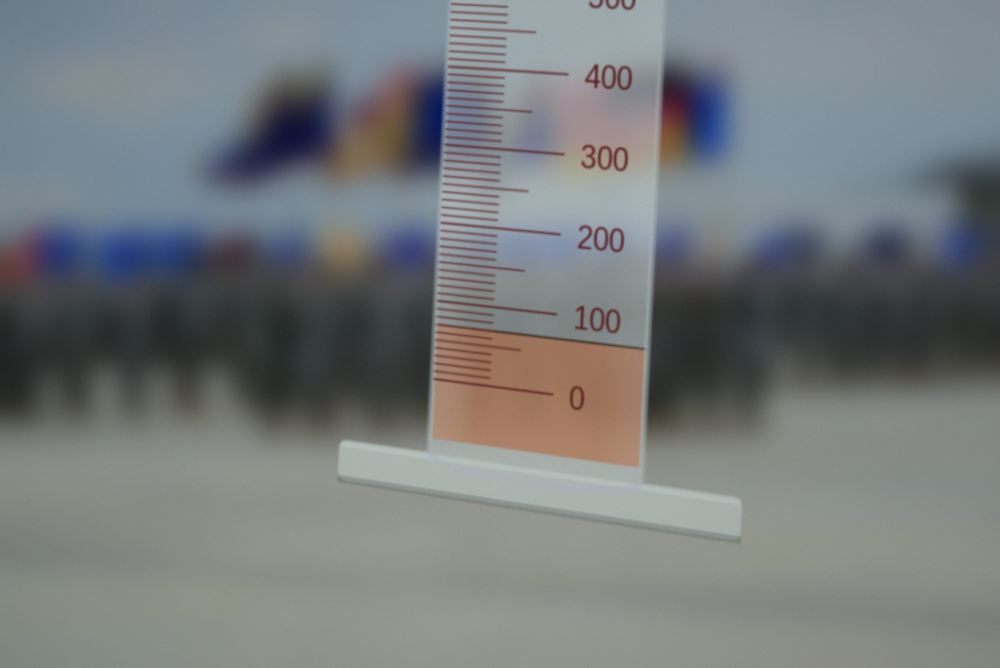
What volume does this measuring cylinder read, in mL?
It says 70 mL
